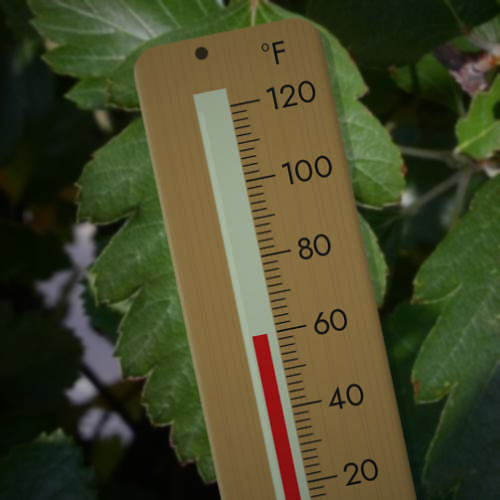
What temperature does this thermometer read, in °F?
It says 60 °F
